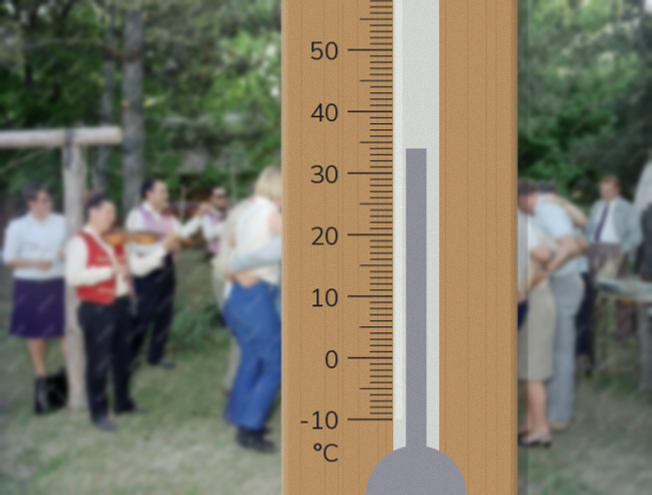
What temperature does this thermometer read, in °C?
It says 34 °C
